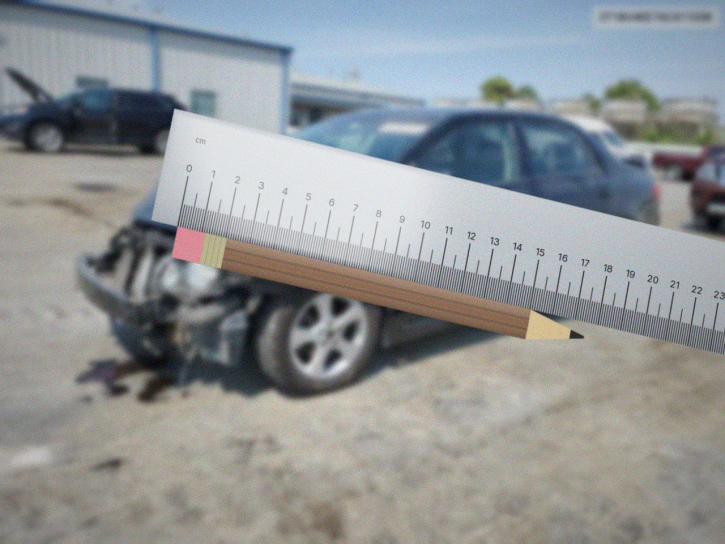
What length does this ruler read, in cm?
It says 17.5 cm
